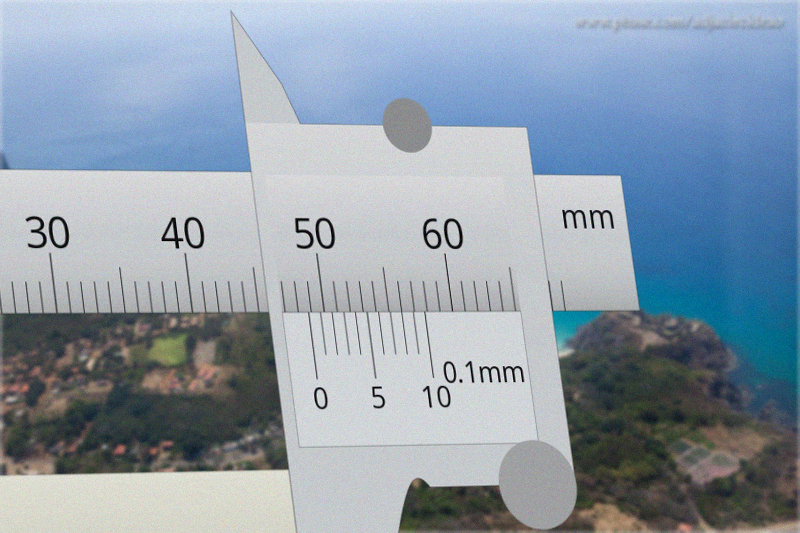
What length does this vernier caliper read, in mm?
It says 48.8 mm
